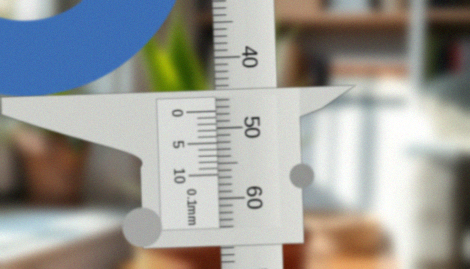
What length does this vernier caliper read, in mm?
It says 47.6 mm
